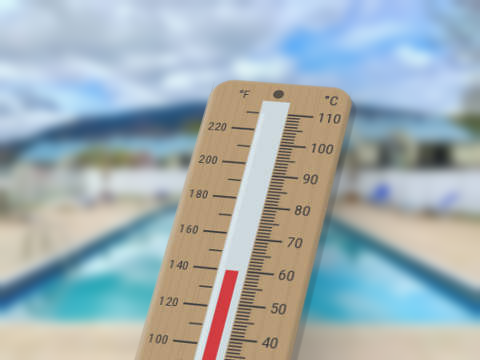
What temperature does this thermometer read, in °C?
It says 60 °C
